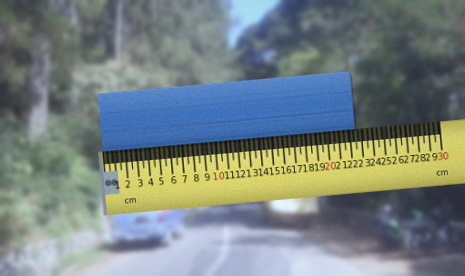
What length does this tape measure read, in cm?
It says 22.5 cm
